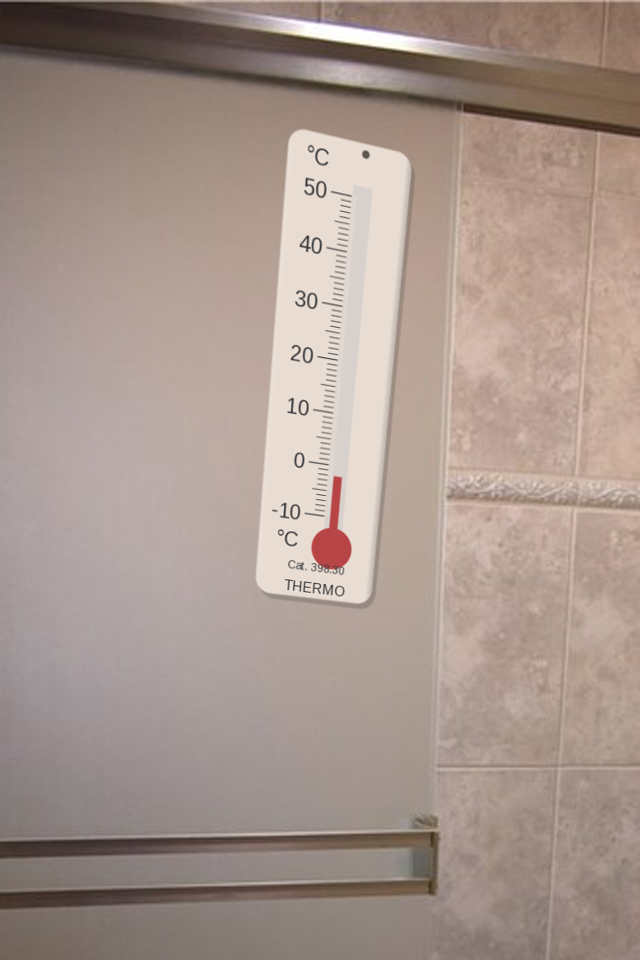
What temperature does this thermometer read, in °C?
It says -2 °C
